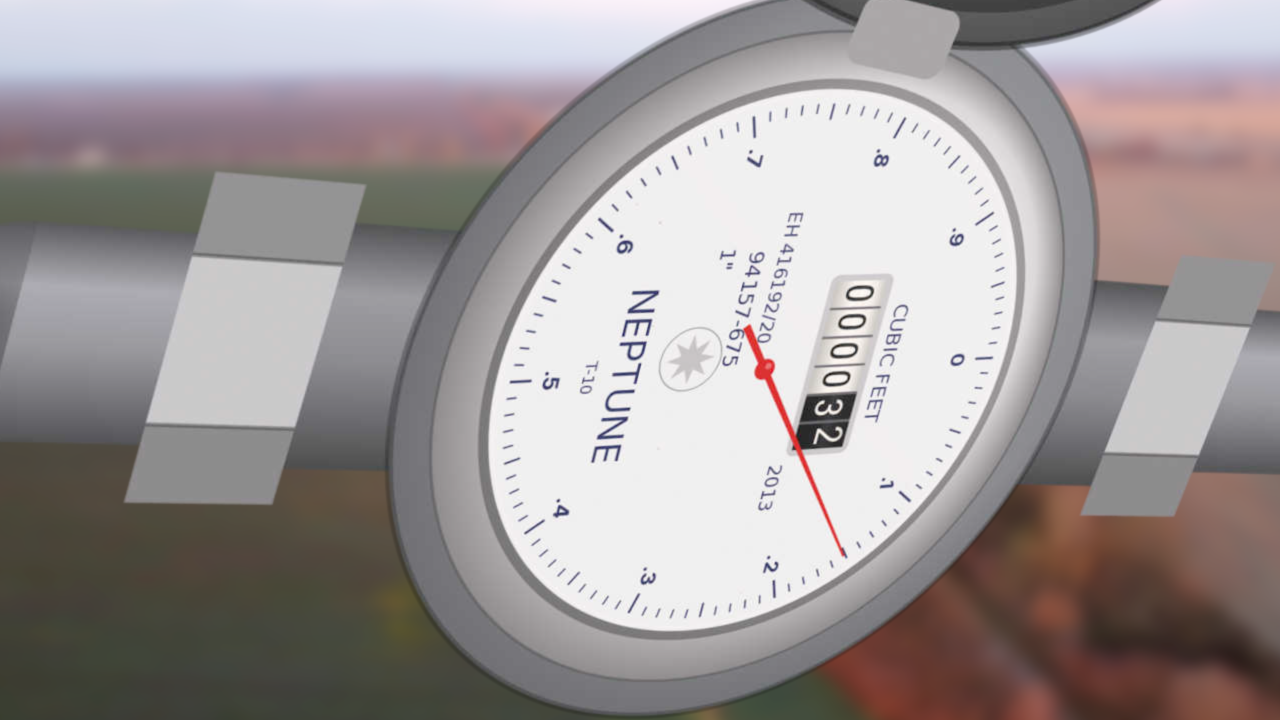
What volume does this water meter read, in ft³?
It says 32.15 ft³
